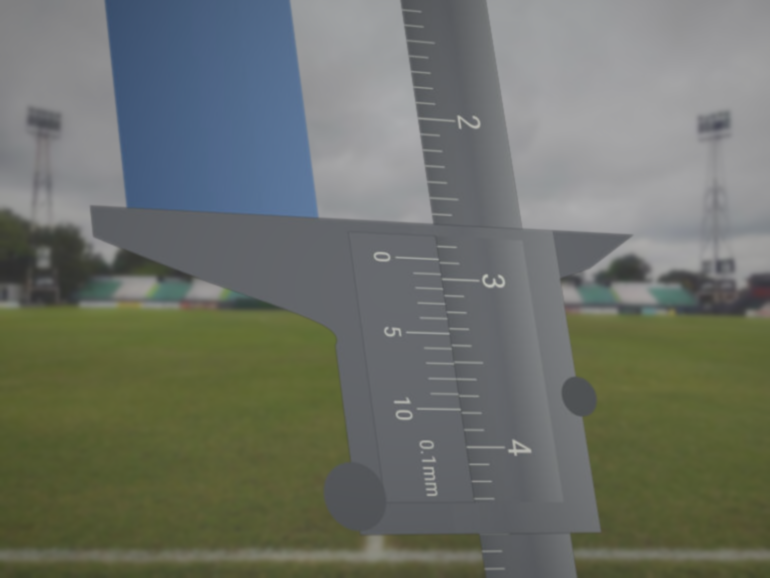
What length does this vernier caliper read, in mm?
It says 28.8 mm
